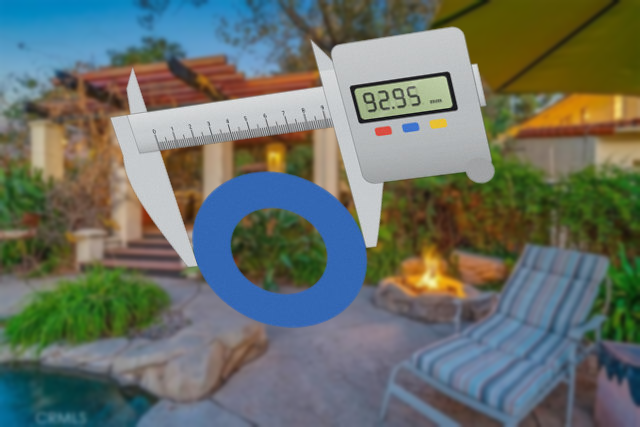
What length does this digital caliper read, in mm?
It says 92.95 mm
